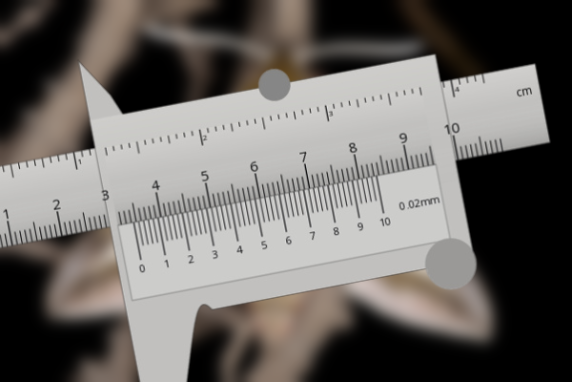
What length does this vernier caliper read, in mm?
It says 34.5 mm
